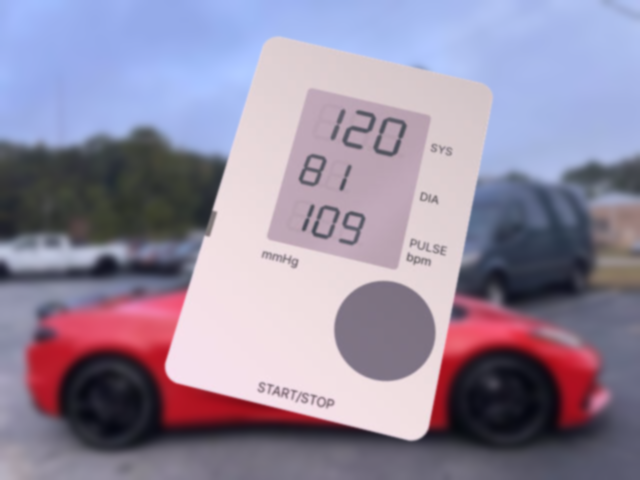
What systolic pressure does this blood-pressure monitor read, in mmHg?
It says 120 mmHg
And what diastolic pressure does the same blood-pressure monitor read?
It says 81 mmHg
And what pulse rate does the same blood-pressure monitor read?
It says 109 bpm
